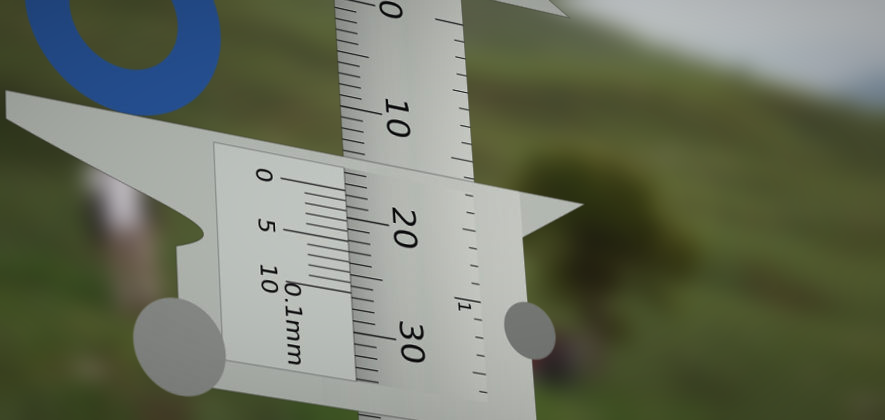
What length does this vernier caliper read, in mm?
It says 17.6 mm
